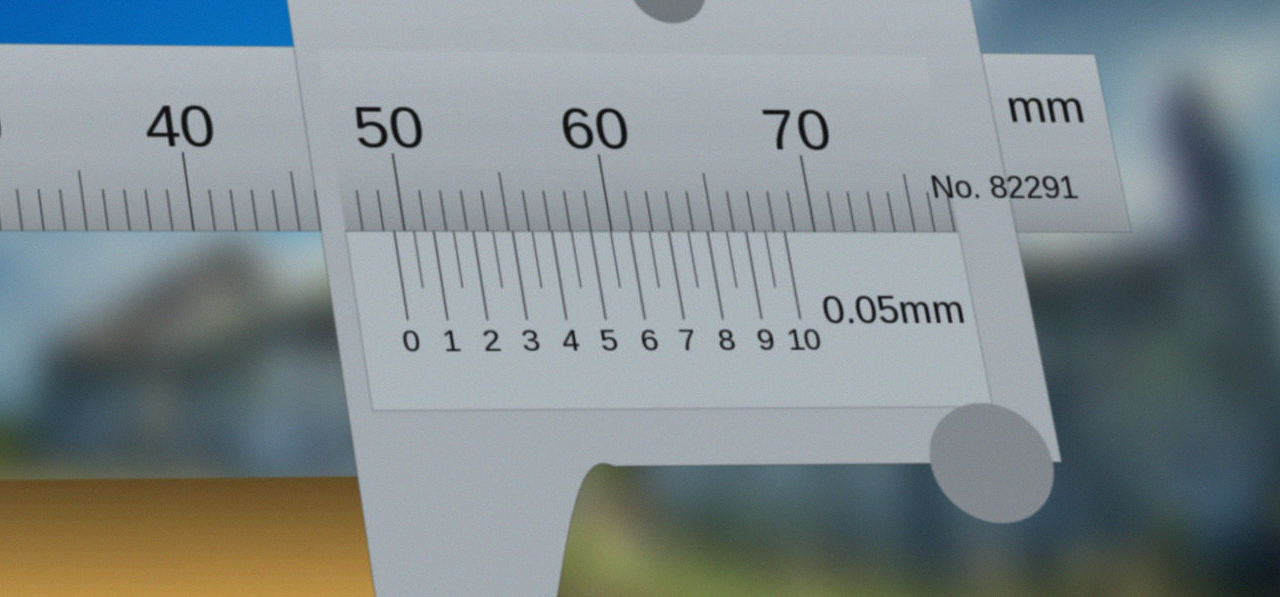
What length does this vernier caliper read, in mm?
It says 49.5 mm
